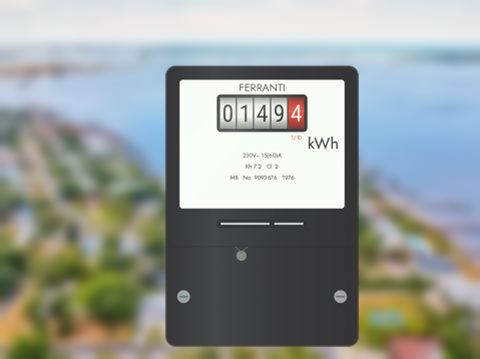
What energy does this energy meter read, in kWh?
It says 149.4 kWh
